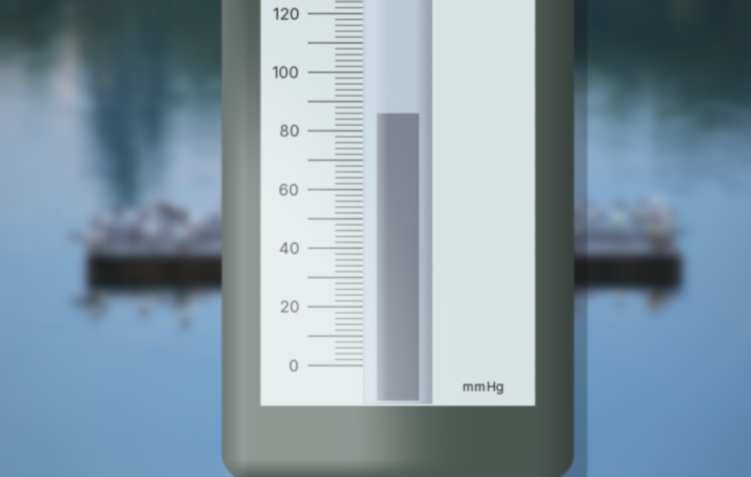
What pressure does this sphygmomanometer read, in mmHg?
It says 86 mmHg
